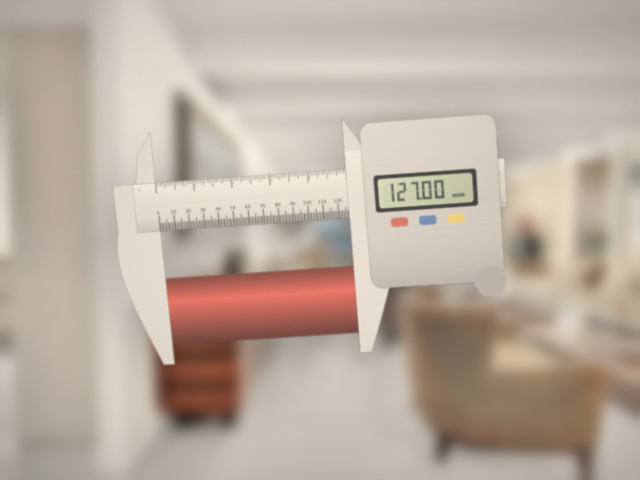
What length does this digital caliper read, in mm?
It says 127.00 mm
